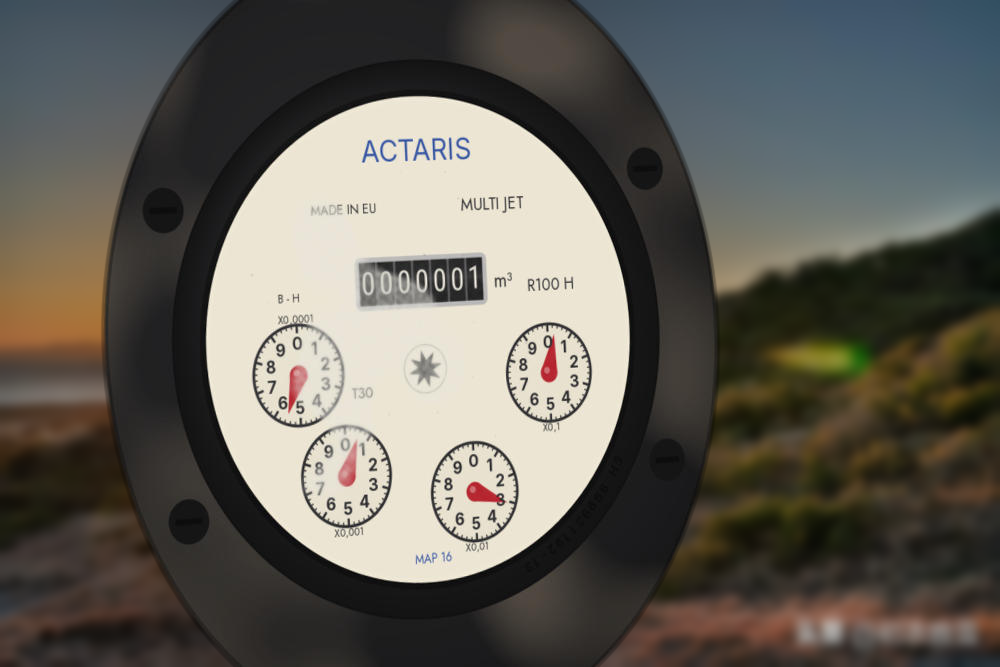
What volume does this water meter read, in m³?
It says 1.0305 m³
